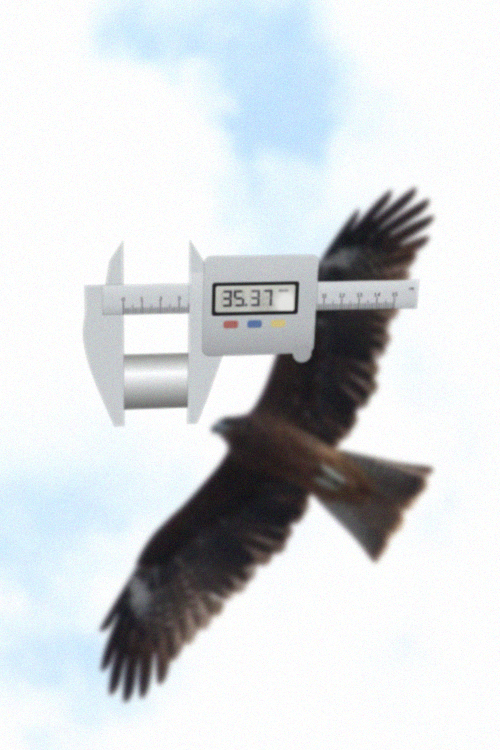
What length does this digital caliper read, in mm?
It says 35.37 mm
